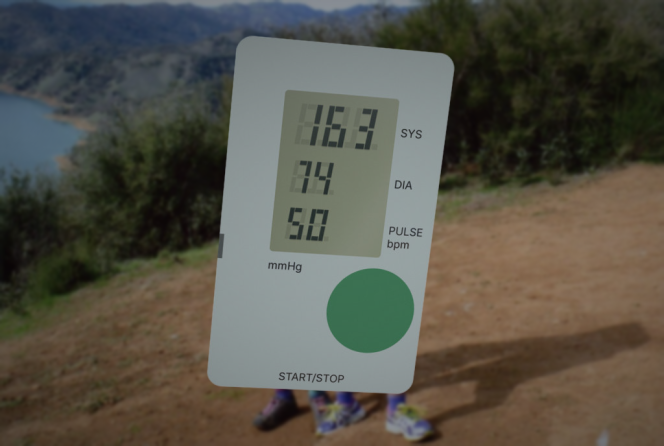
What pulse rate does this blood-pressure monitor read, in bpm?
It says 50 bpm
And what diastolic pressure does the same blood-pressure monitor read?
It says 74 mmHg
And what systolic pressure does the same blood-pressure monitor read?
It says 163 mmHg
